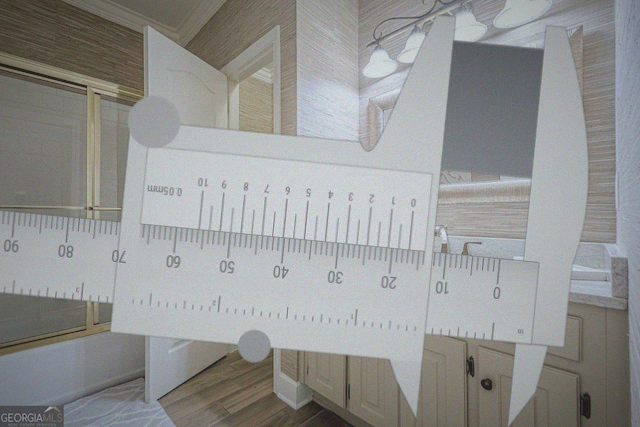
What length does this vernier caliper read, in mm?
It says 16.8 mm
